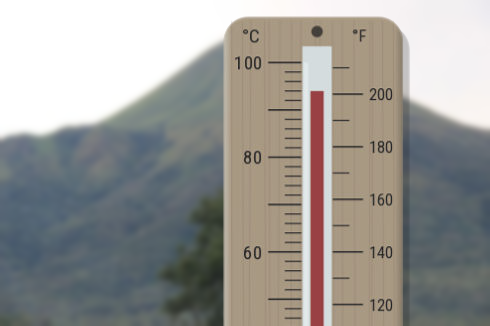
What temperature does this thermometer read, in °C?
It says 94 °C
